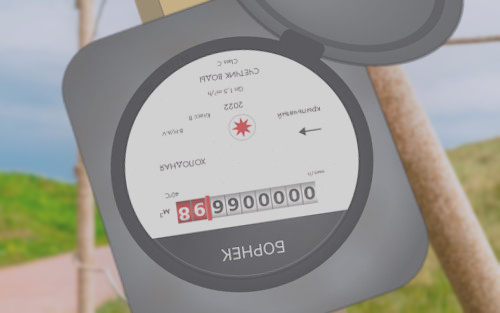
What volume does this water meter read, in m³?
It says 66.98 m³
